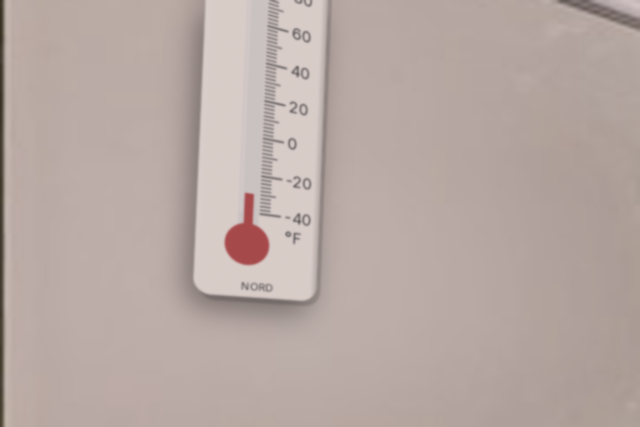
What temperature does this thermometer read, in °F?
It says -30 °F
